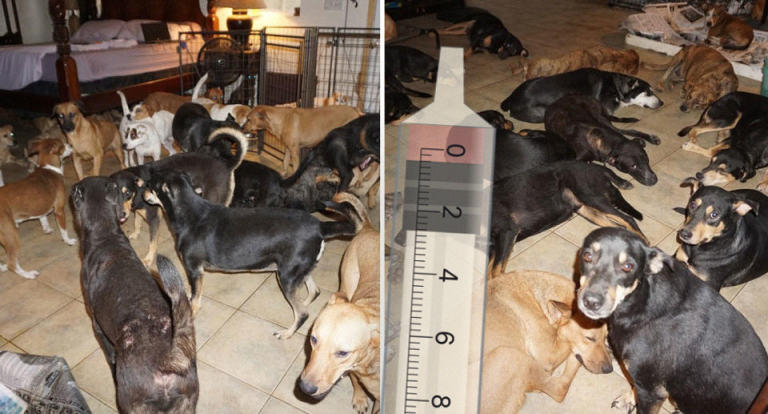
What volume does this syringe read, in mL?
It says 0.4 mL
